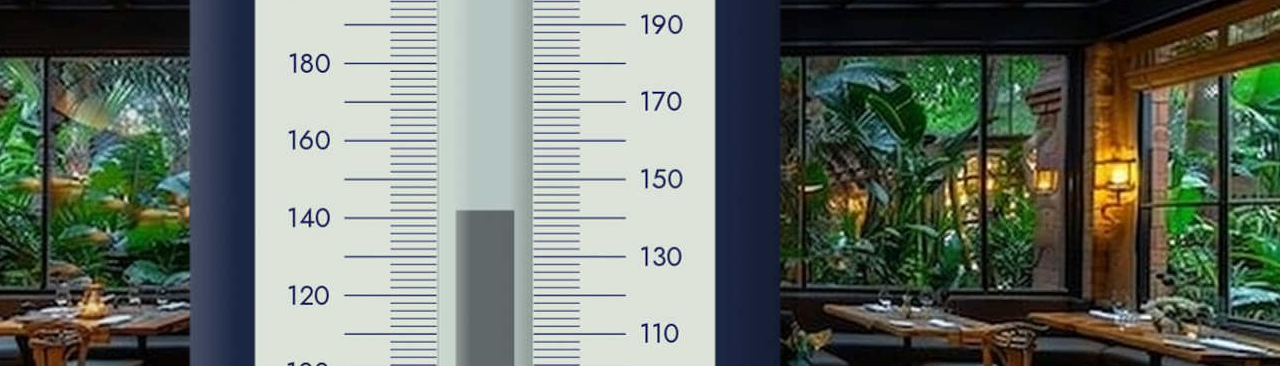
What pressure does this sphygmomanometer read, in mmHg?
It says 142 mmHg
